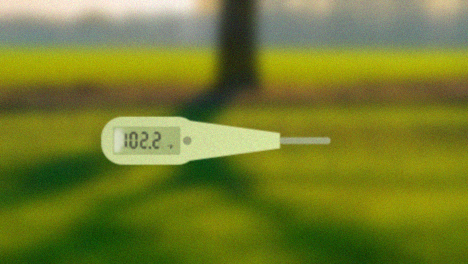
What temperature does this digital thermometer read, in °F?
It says 102.2 °F
